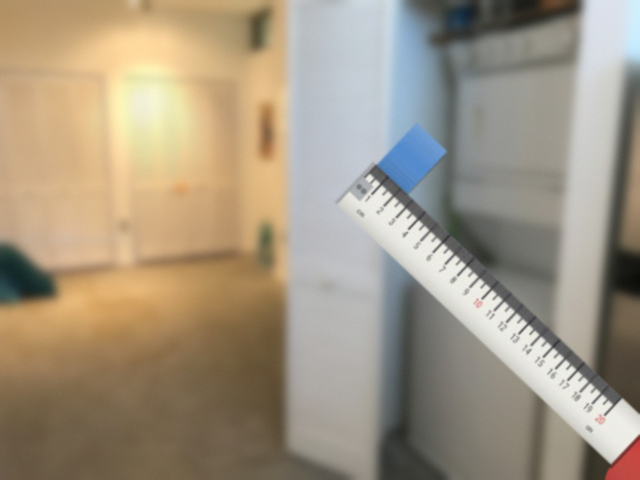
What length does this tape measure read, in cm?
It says 2.5 cm
